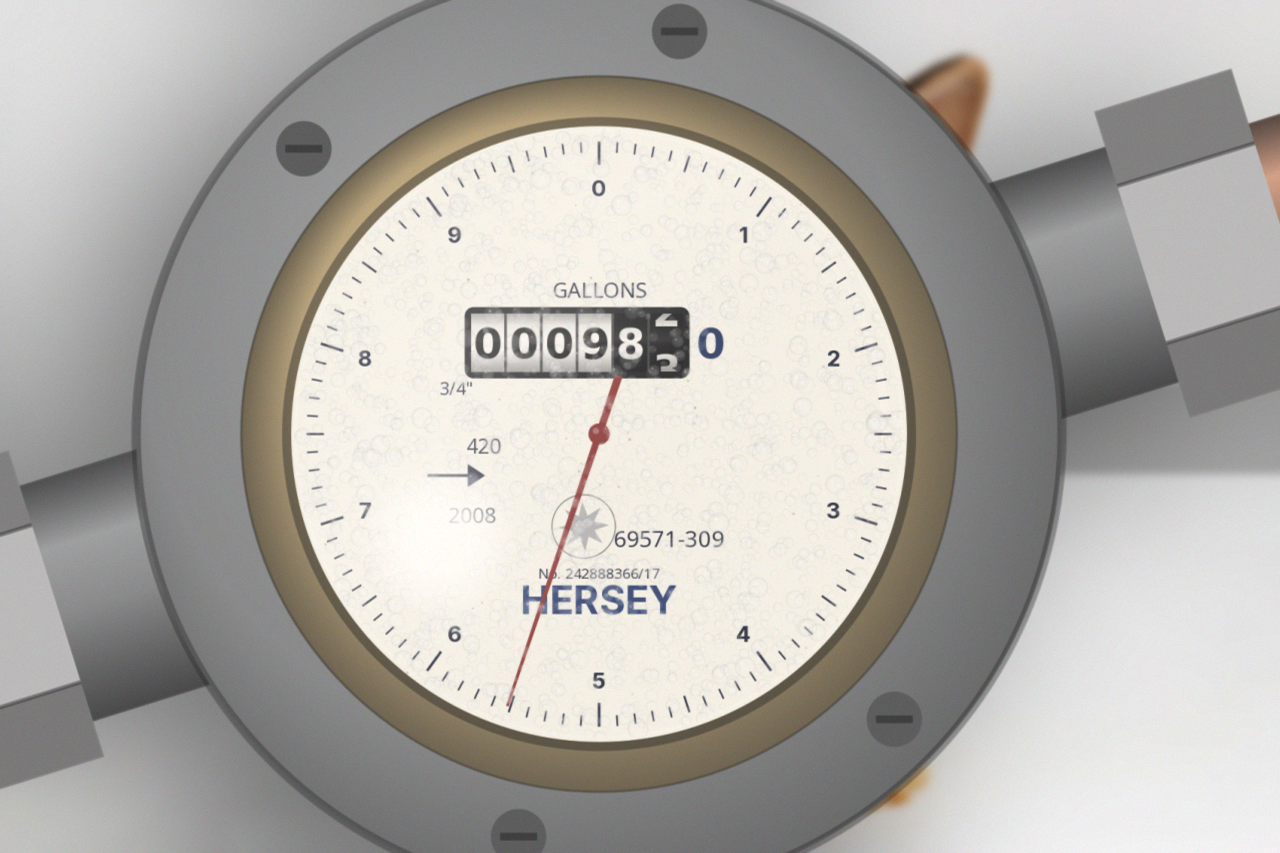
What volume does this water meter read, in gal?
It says 9825.5 gal
